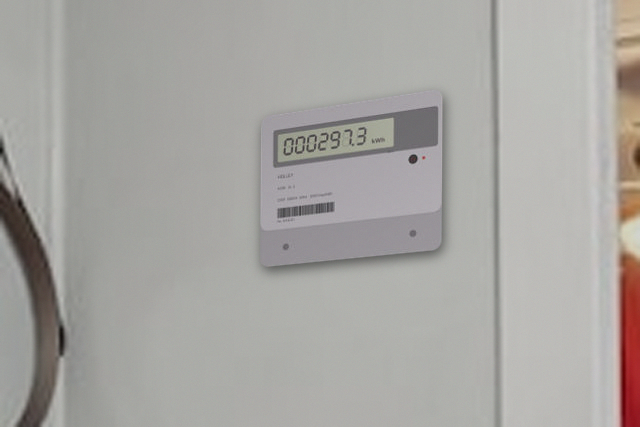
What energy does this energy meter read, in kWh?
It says 297.3 kWh
